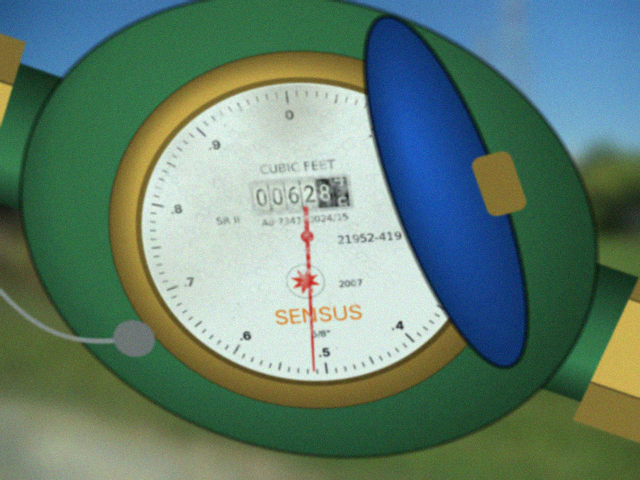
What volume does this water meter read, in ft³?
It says 6284.51 ft³
